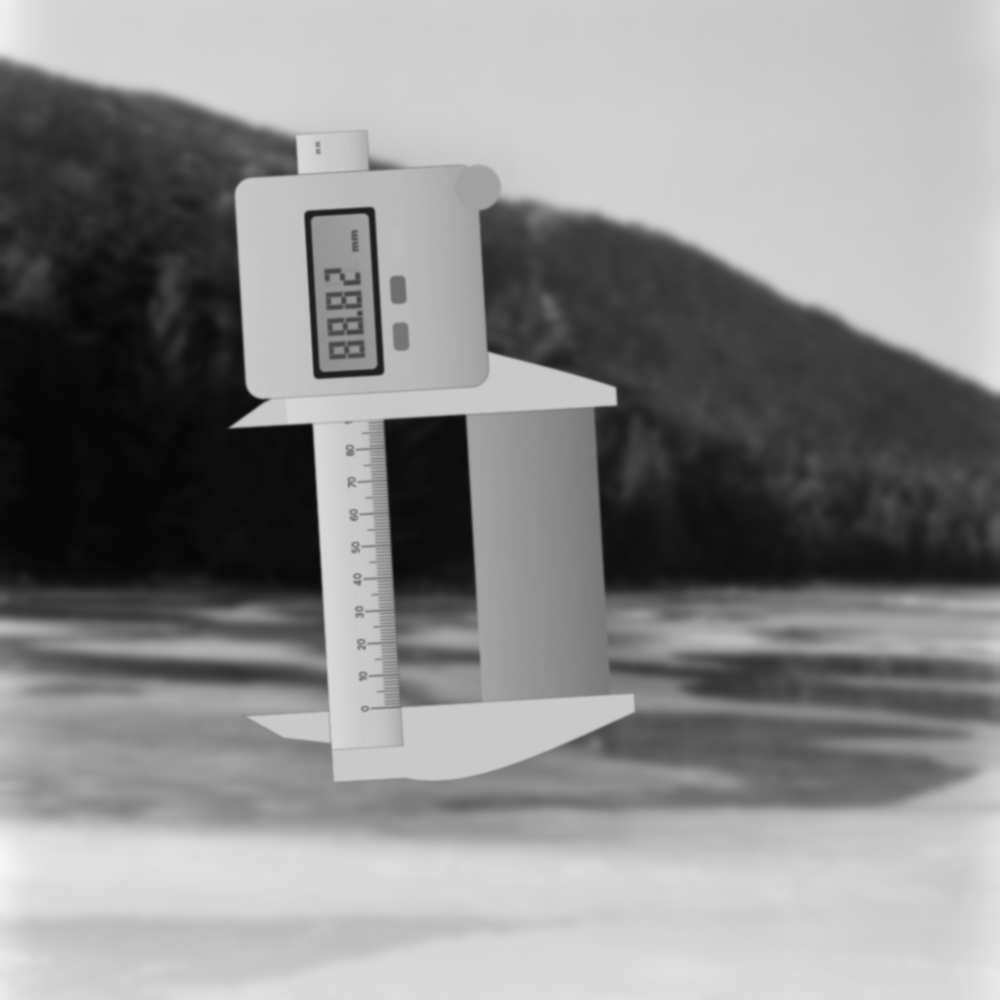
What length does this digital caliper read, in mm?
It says 88.82 mm
